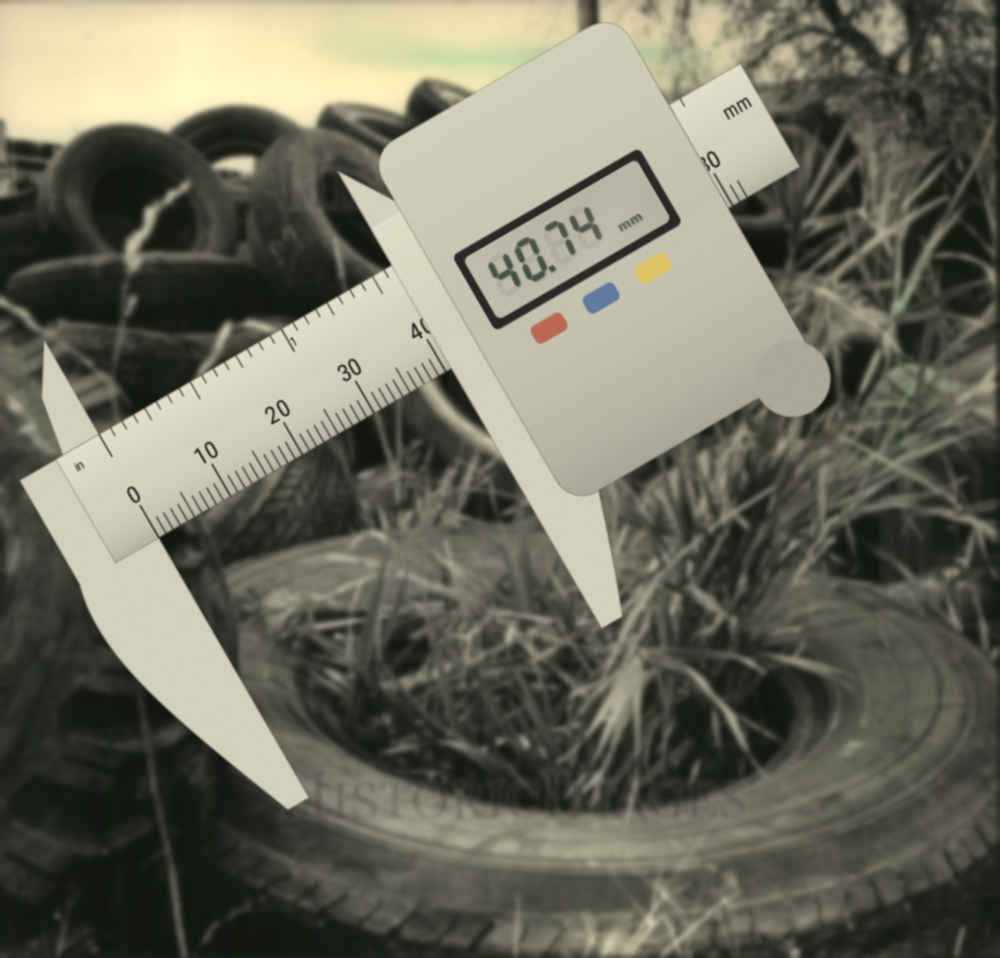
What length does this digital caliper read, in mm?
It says 40.74 mm
